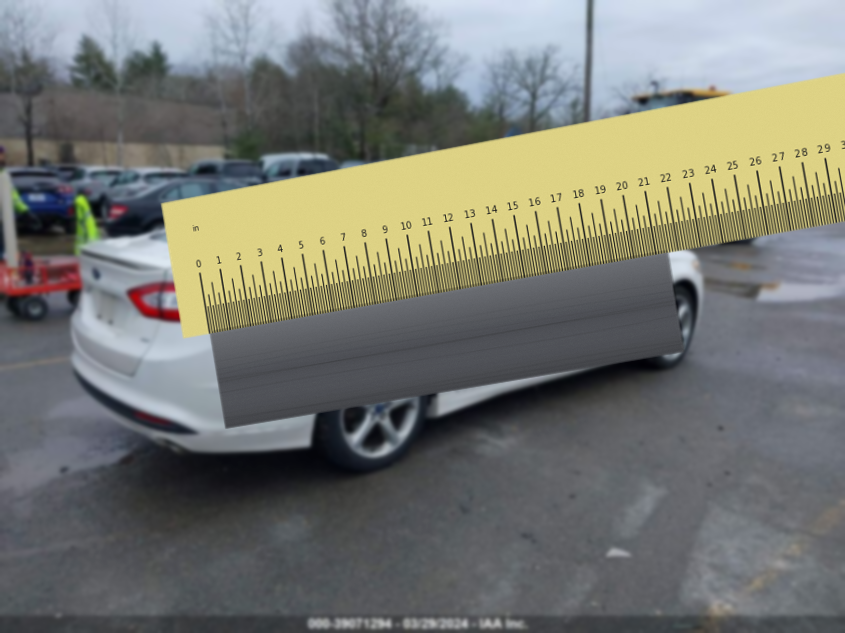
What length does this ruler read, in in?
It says 21.5 in
